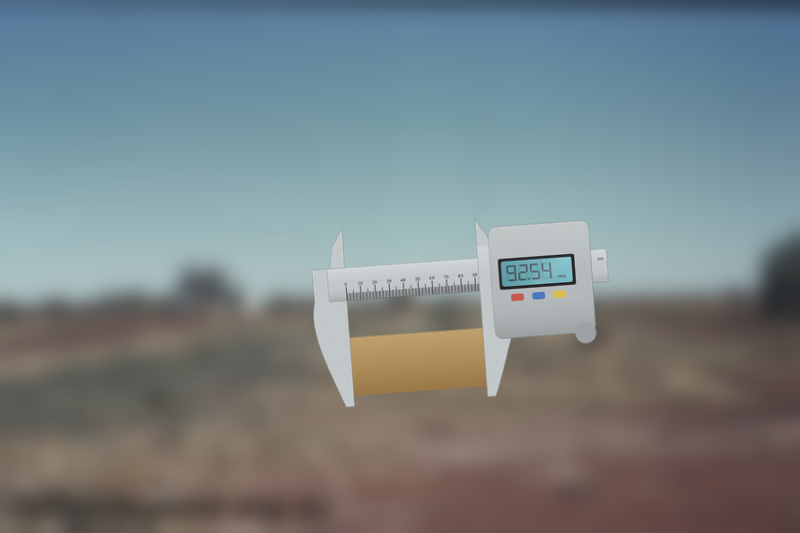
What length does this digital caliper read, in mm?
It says 92.54 mm
